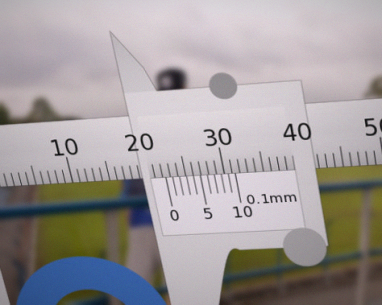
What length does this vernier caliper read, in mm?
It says 22.4 mm
